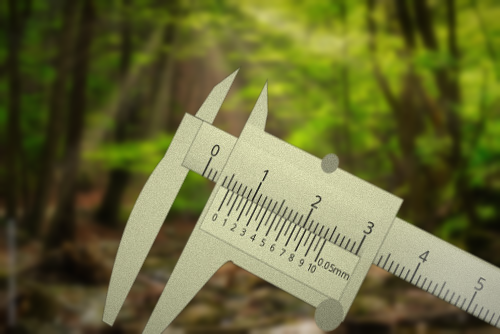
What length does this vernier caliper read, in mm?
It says 5.4 mm
